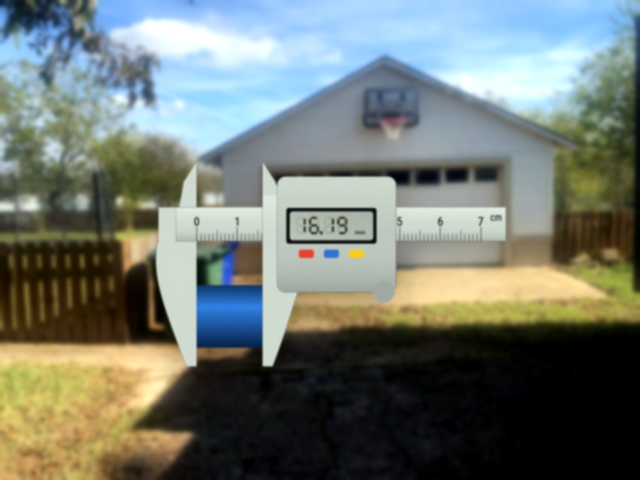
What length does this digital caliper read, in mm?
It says 16.19 mm
